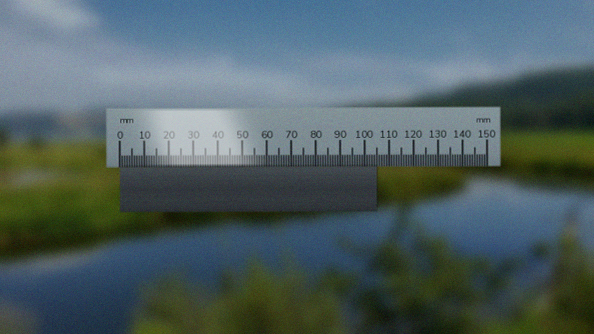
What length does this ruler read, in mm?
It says 105 mm
